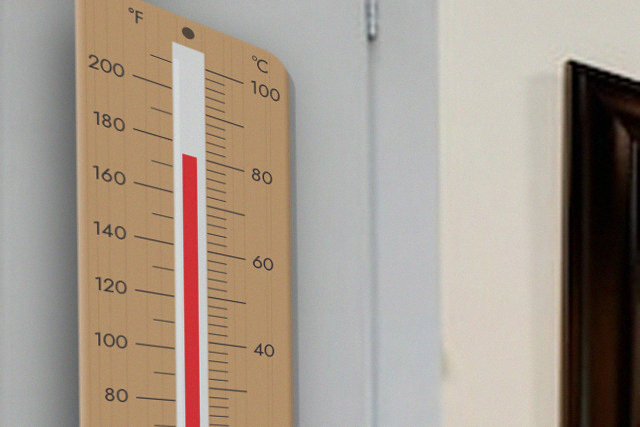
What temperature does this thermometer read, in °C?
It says 80 °C
